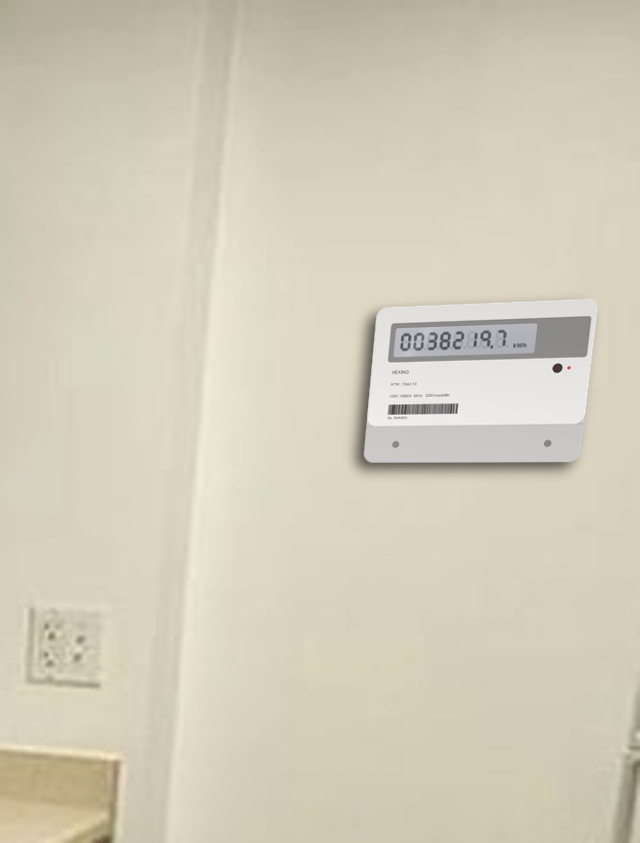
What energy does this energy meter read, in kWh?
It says 38219.7 kWh
